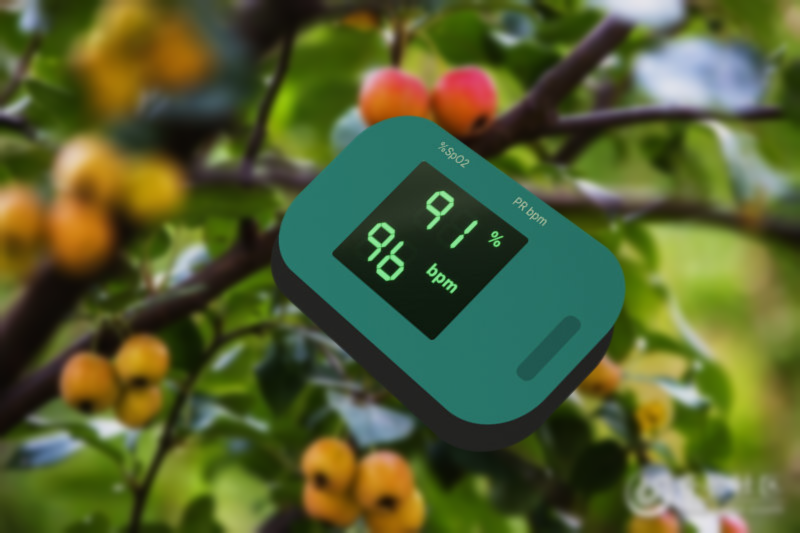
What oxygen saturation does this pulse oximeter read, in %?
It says 91 %
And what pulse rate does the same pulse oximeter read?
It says 96 bpm
